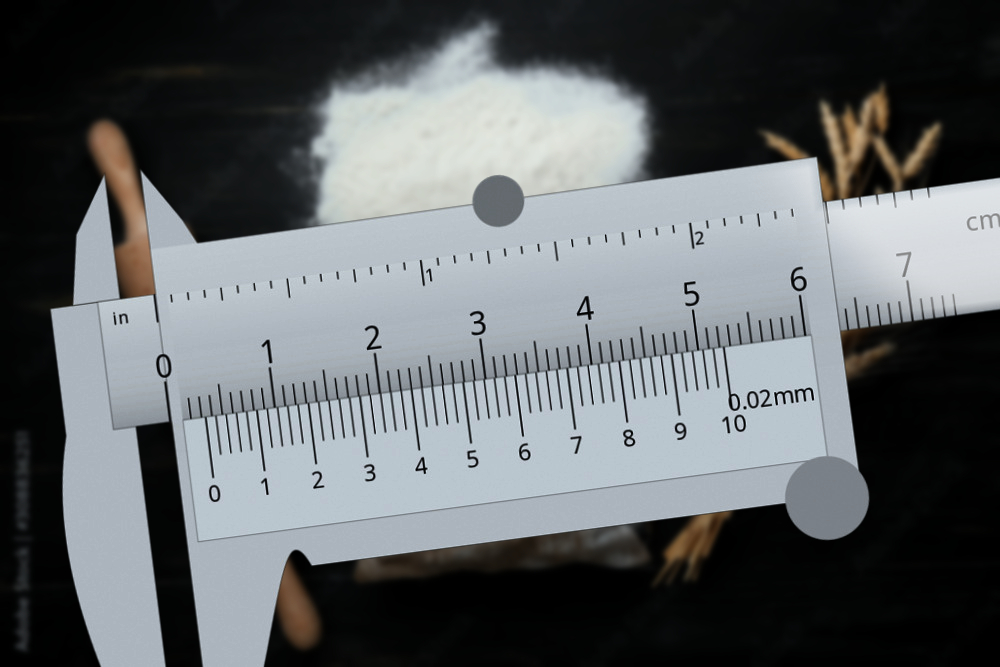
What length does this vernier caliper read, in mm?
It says 3.4 mm
